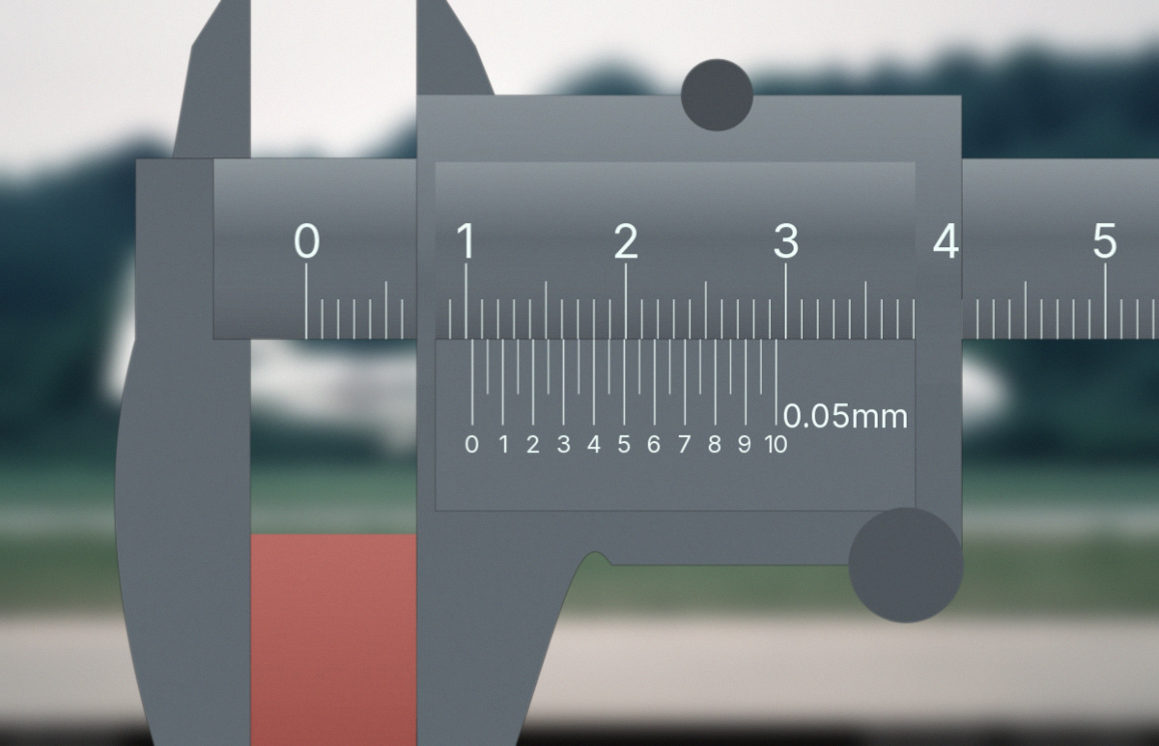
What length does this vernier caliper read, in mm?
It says 10.4 mm
